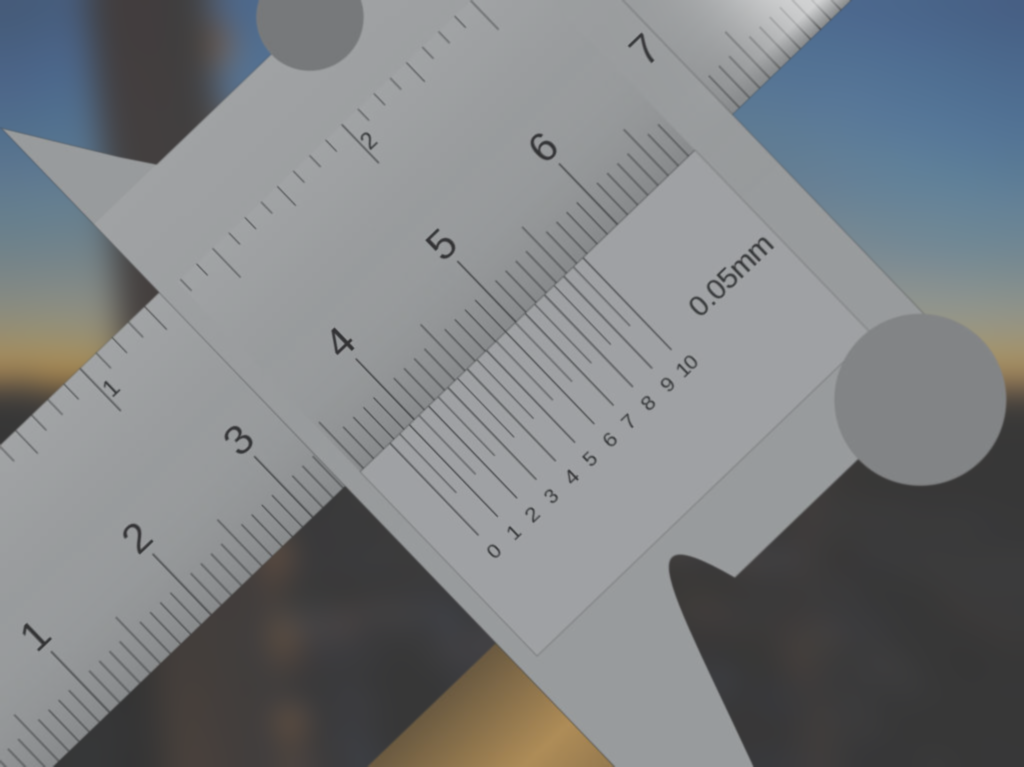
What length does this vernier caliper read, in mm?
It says 37.6 mm
